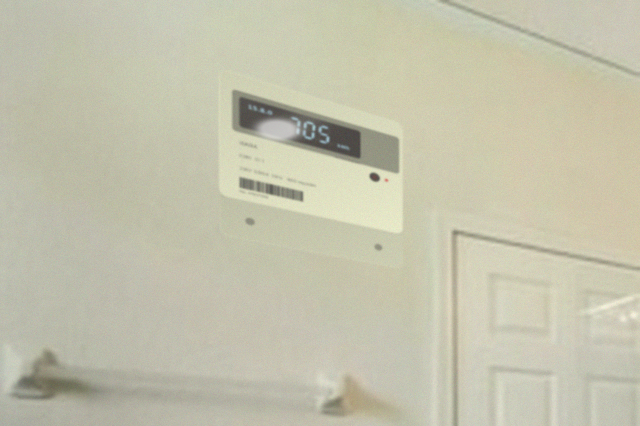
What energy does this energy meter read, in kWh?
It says 705 kWh
